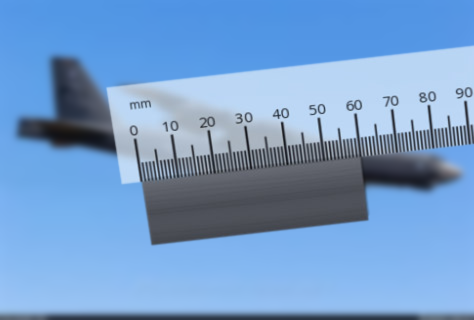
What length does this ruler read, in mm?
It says 60 mm
